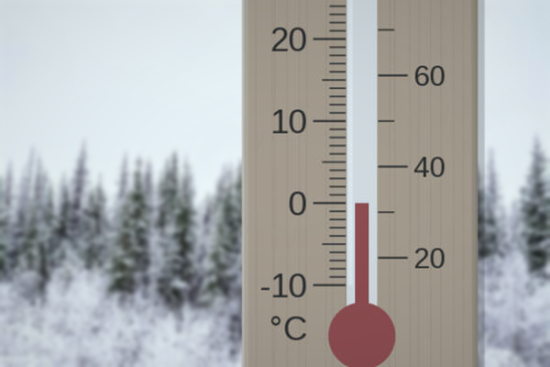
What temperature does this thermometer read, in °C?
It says 0 °C
